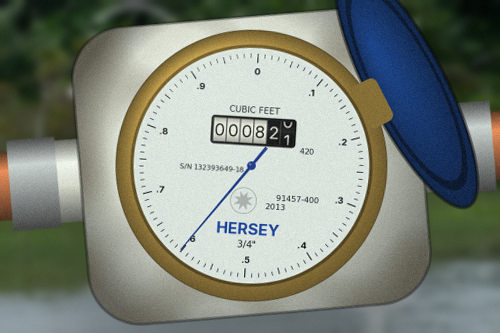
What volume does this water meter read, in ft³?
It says 820.60 ft³
